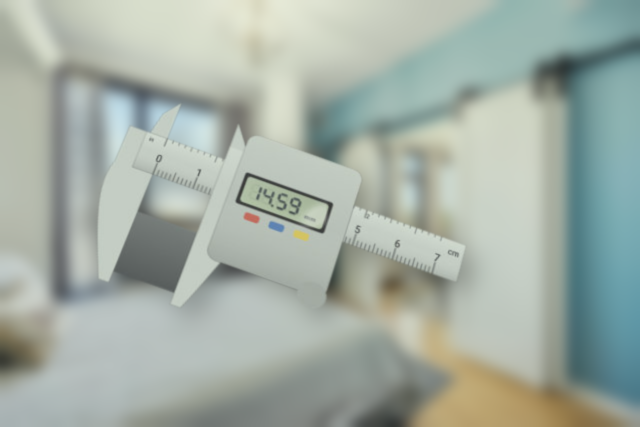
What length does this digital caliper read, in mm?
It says 14.59 mm
